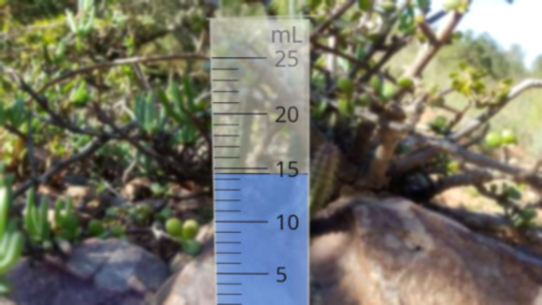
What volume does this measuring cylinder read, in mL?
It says 14.5 mL
